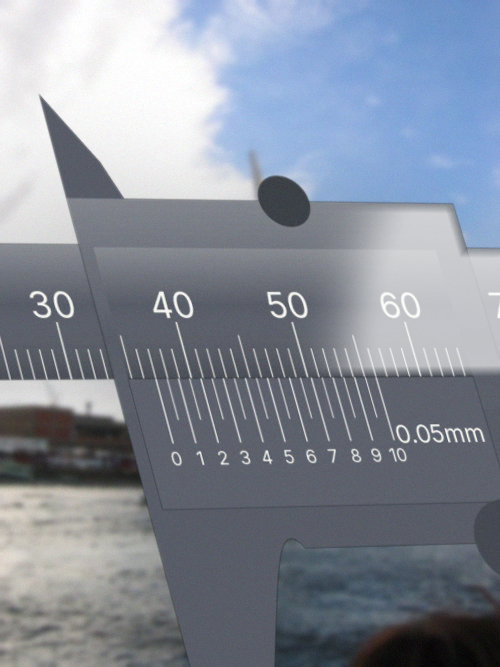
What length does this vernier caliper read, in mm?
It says 37.0 mm
